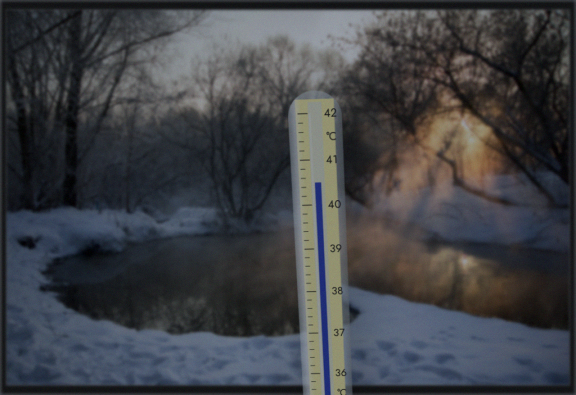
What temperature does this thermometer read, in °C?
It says 40.5 °C
